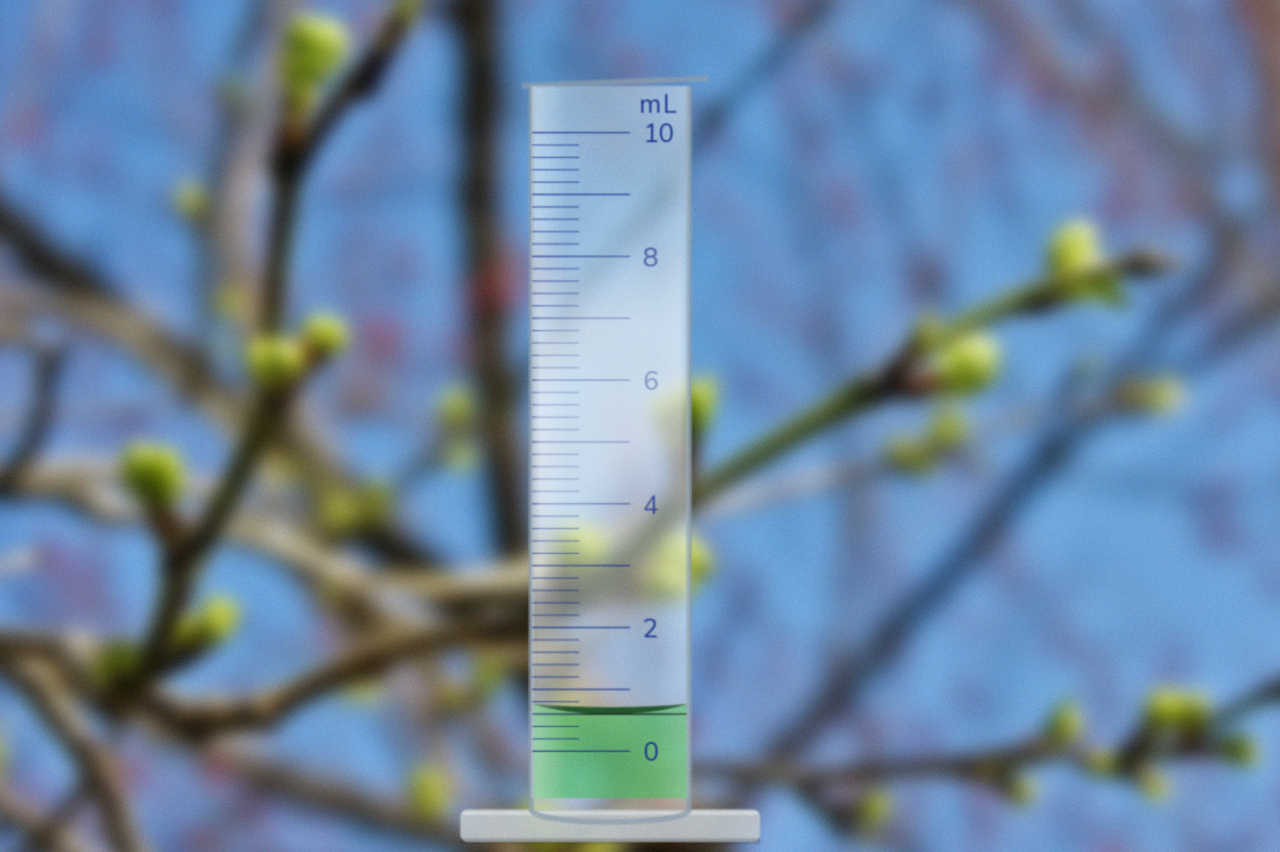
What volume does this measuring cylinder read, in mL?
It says 0.6 mL
